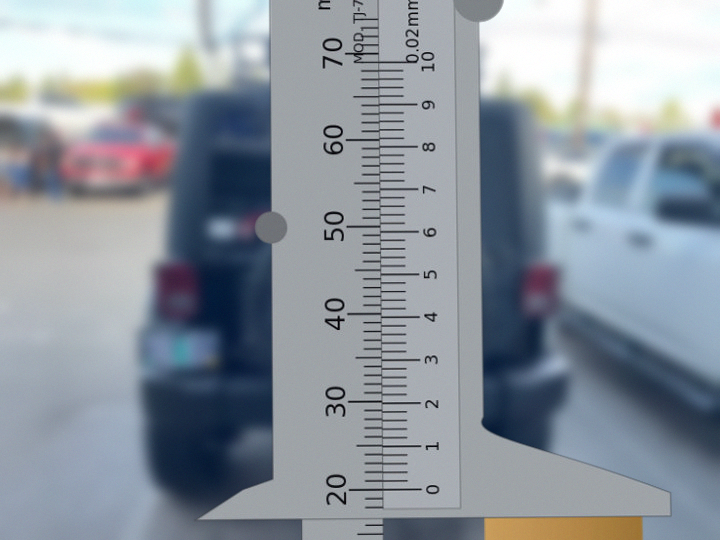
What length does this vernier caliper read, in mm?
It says 20.0 mm
